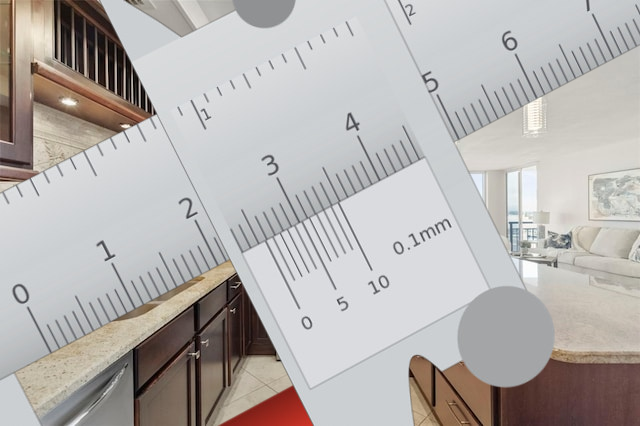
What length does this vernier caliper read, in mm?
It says 25.8 mm
